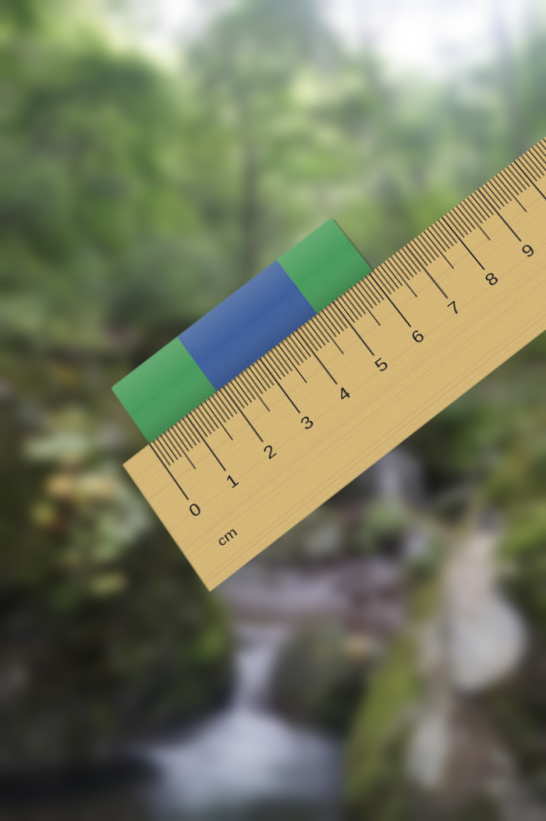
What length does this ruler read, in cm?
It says 6.1 cm
